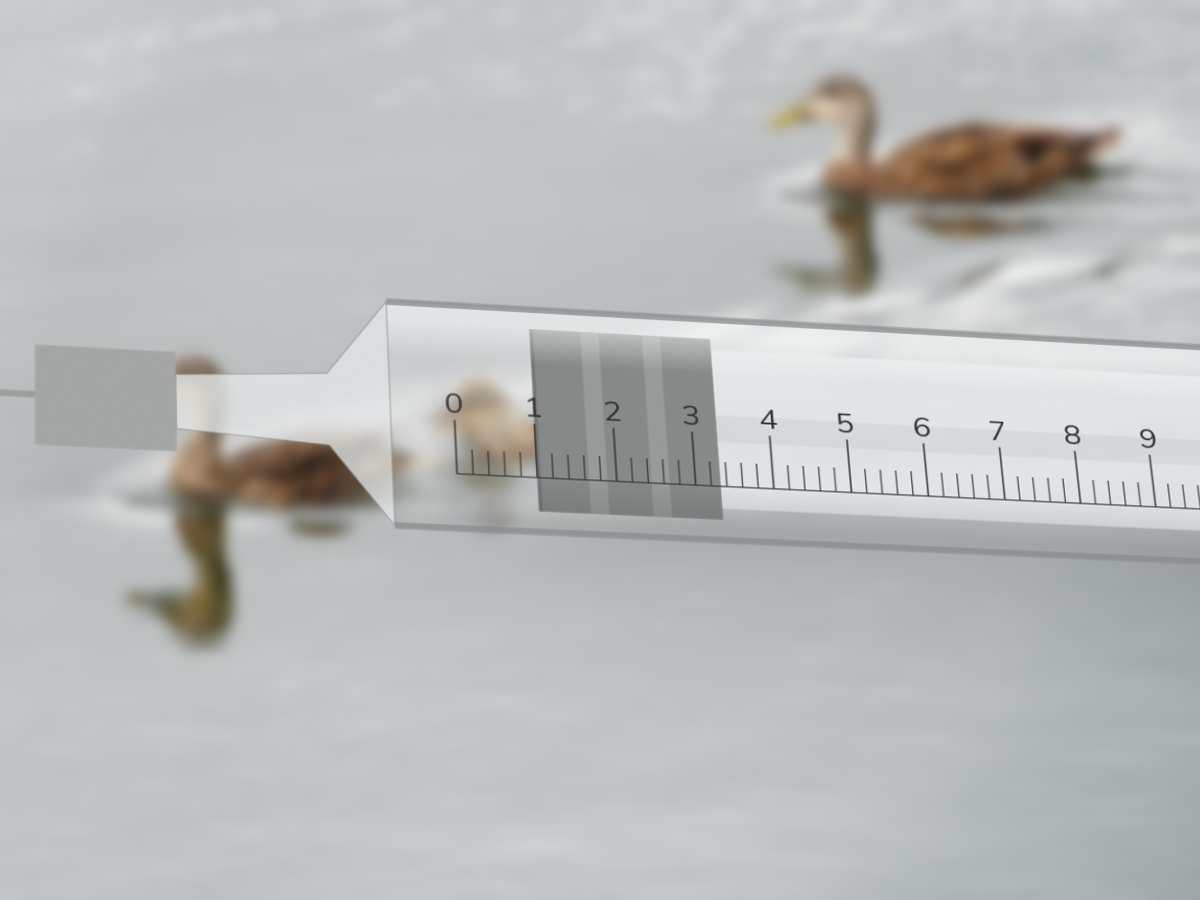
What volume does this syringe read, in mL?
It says 1 mL
